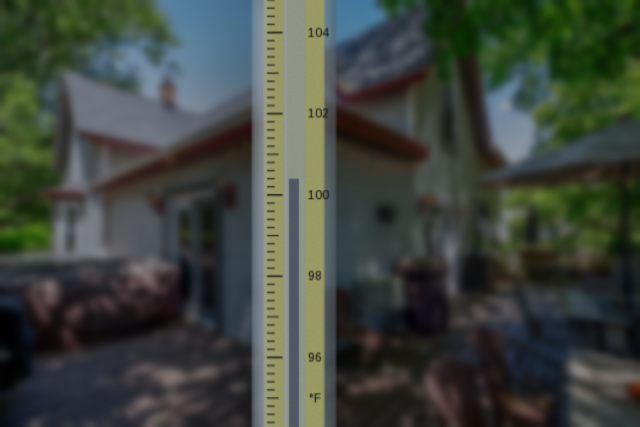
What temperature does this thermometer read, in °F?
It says 100.4 °F
